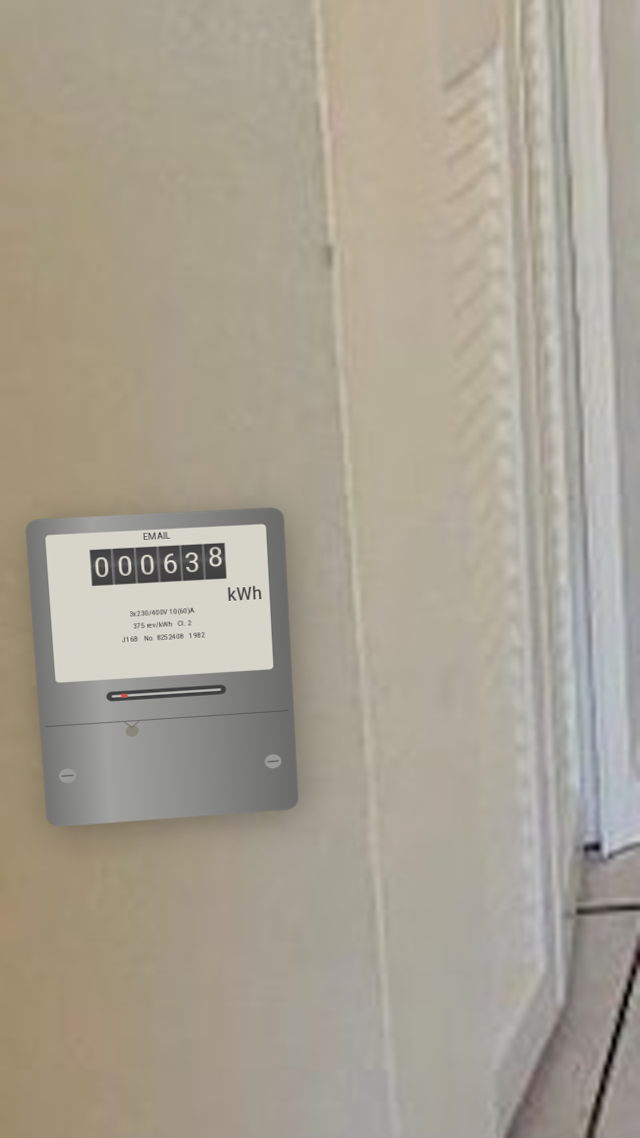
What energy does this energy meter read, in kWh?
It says 638 kWh
